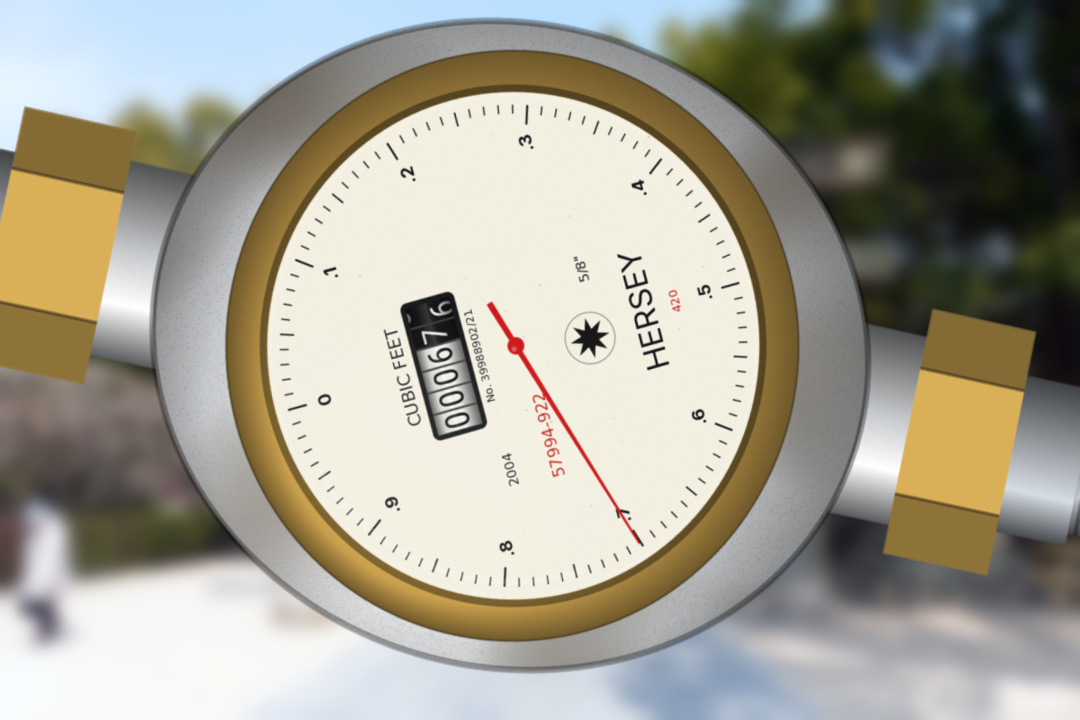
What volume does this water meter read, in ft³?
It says 675.70 ft³
